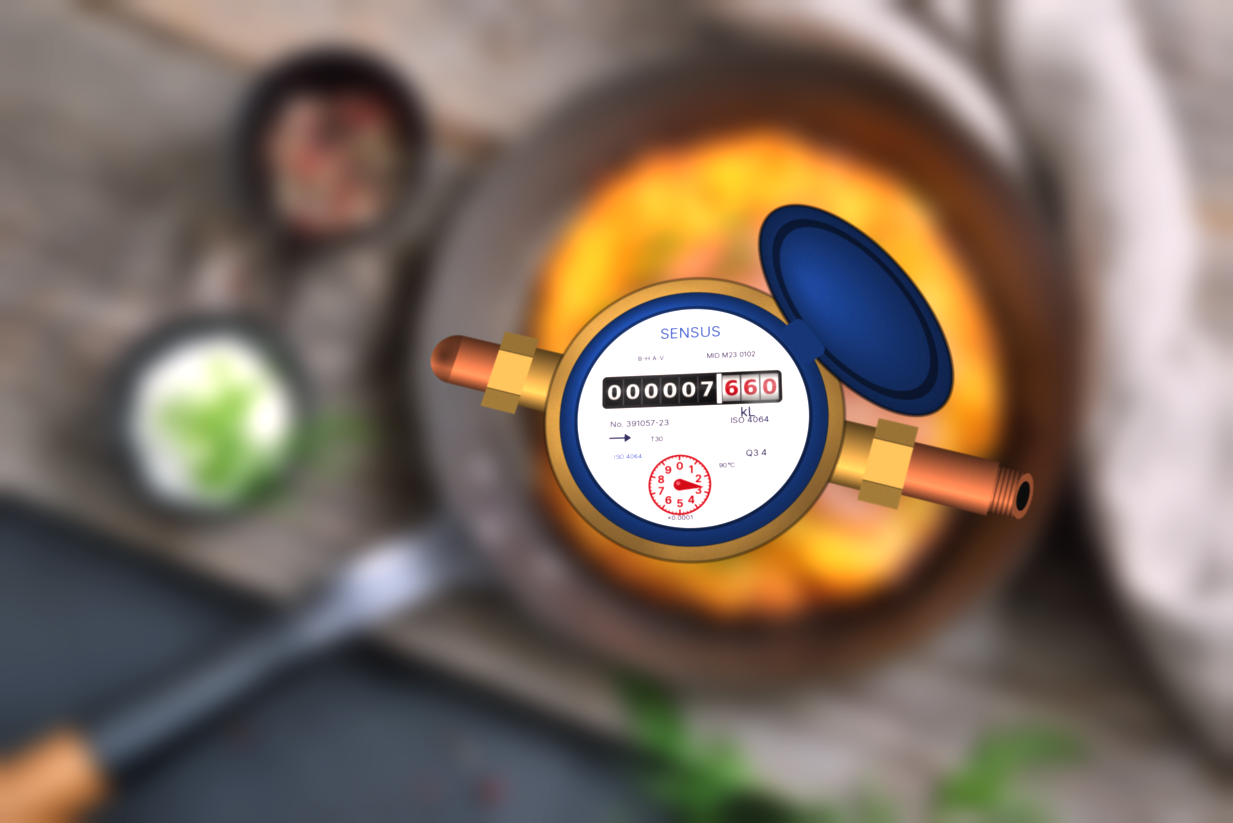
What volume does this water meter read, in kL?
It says 7.6602 kL
